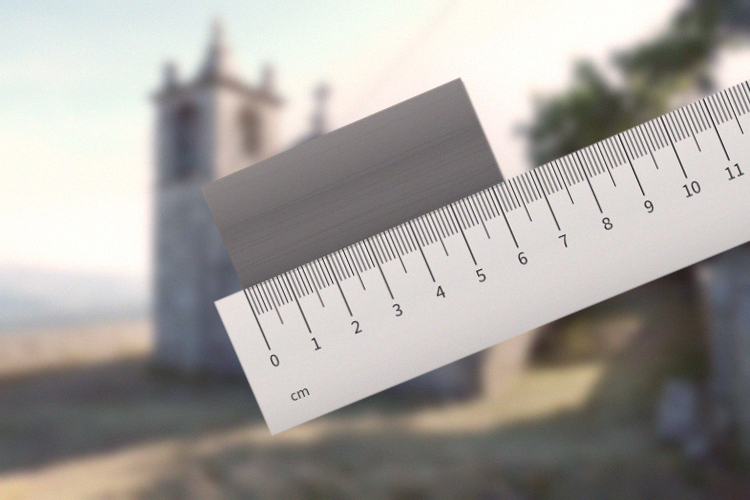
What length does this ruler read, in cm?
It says 6.3 cm
